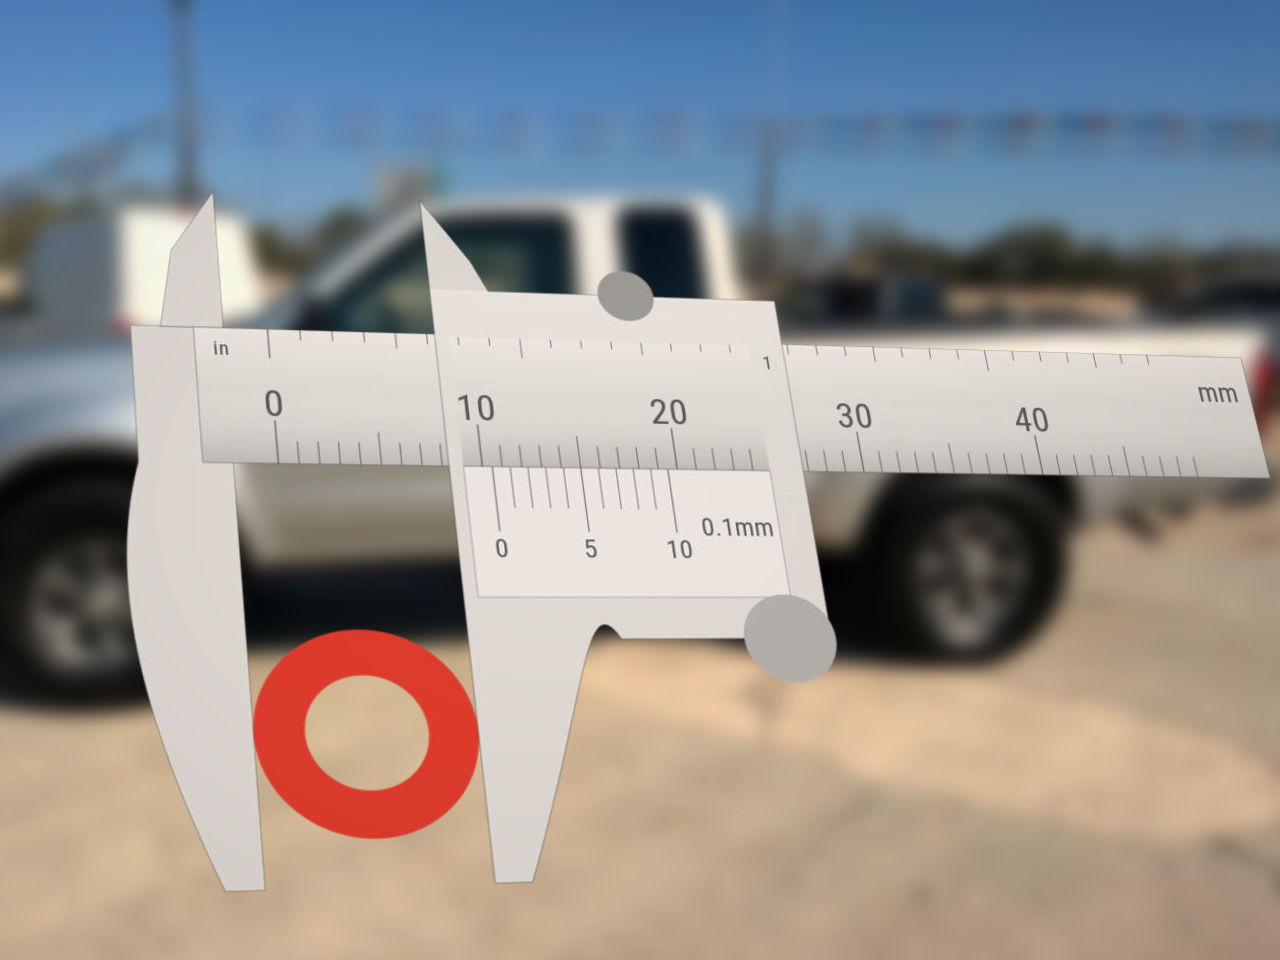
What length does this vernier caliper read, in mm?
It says 10.5 mm
